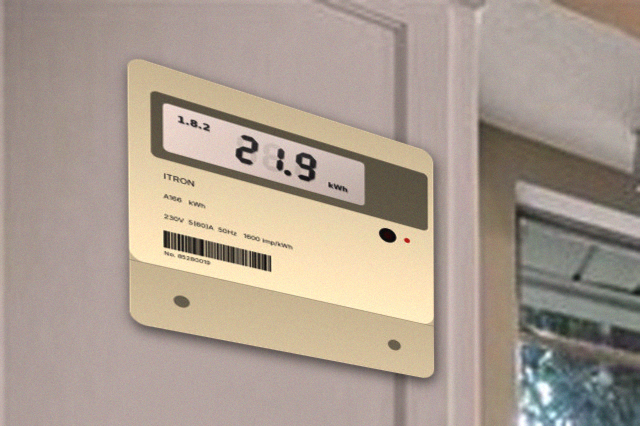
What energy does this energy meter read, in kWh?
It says 21.9 kWh
